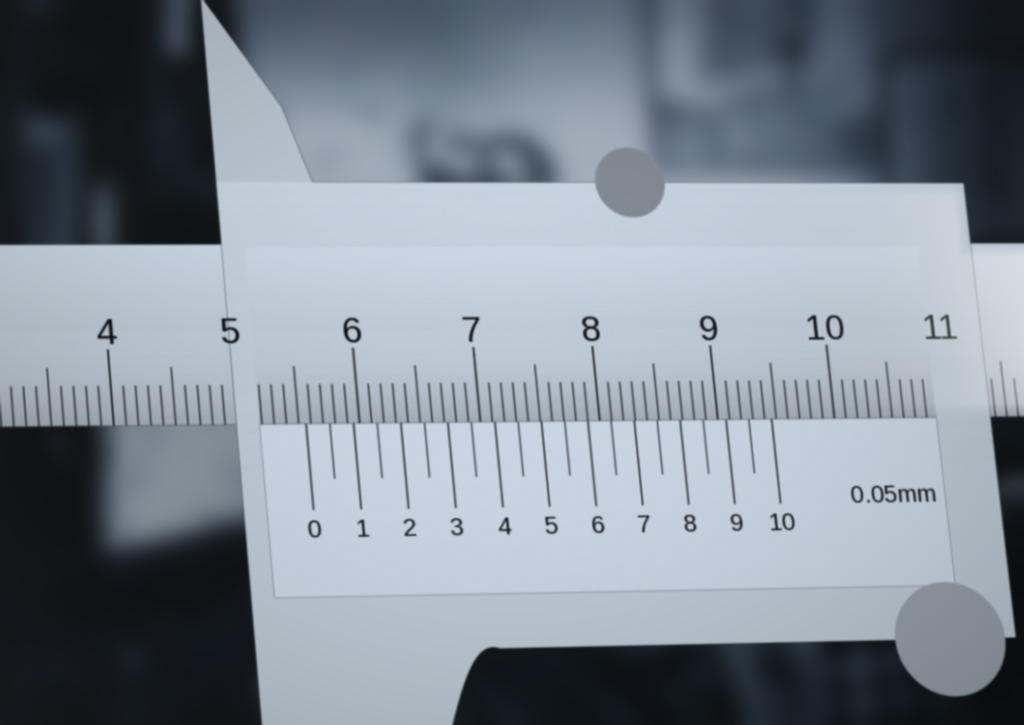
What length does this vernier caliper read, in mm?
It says 55.6 mm
